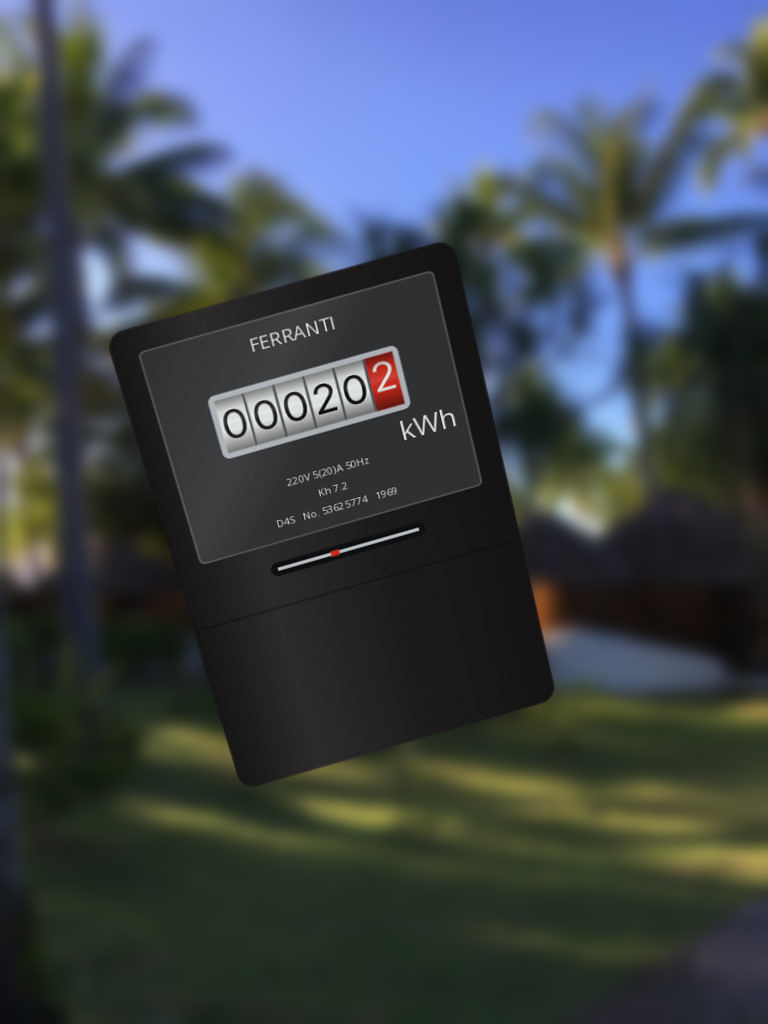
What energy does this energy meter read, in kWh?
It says 20.2 kWh
